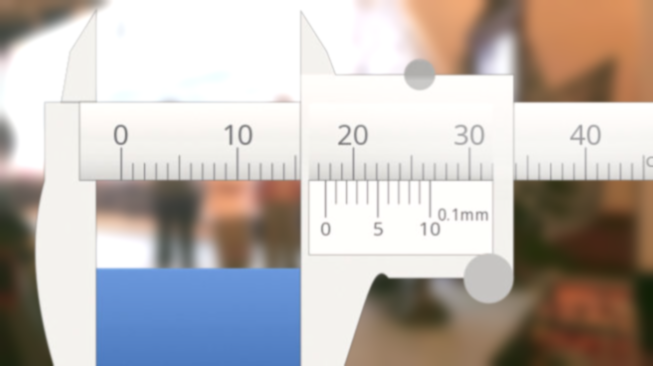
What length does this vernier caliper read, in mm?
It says 17.6 mm
